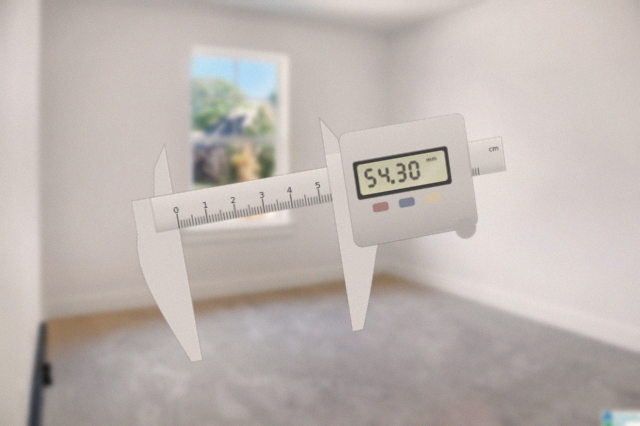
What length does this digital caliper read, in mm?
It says 54.30 mm
